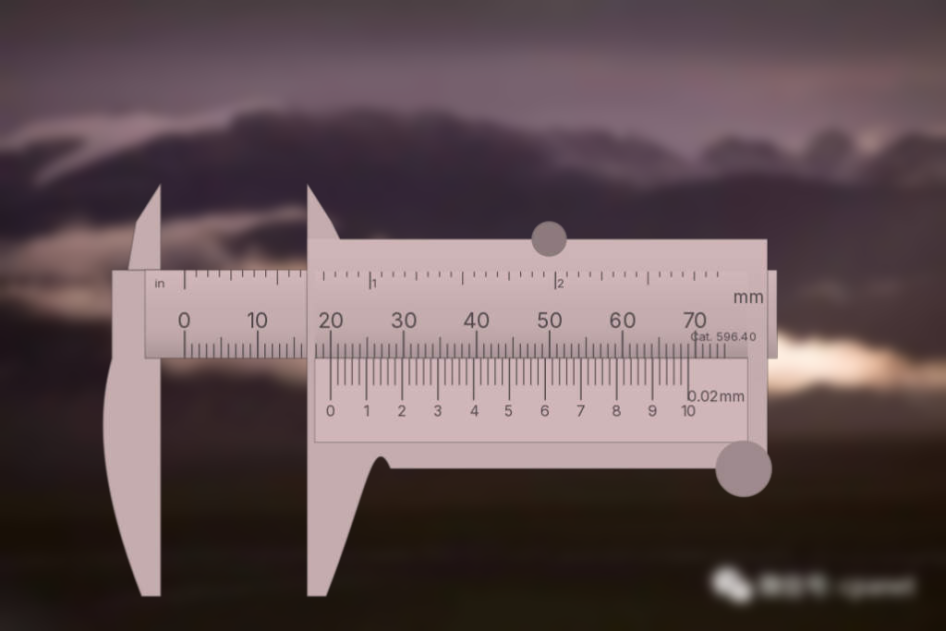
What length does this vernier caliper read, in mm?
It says 20.0 mm
